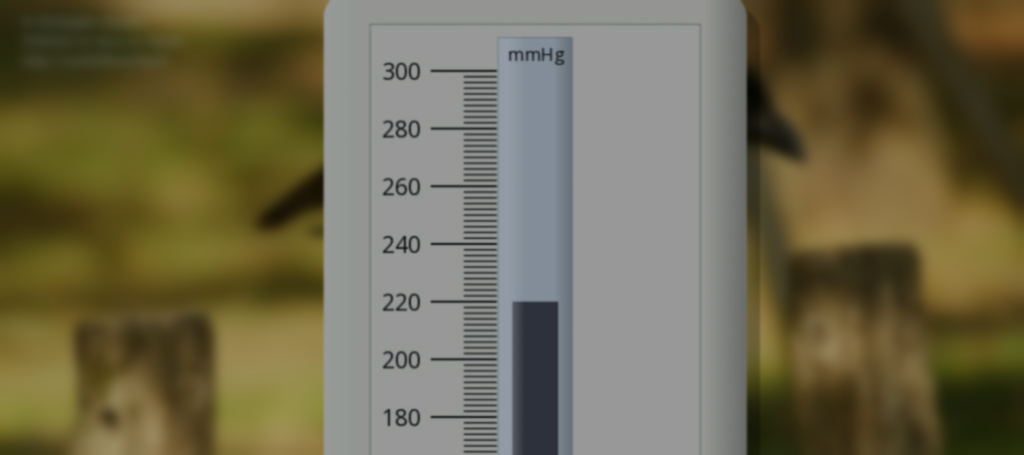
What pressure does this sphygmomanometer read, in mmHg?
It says 220 mmHg
